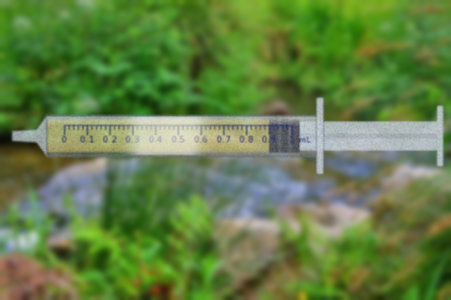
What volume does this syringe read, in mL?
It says 0.9 mL
